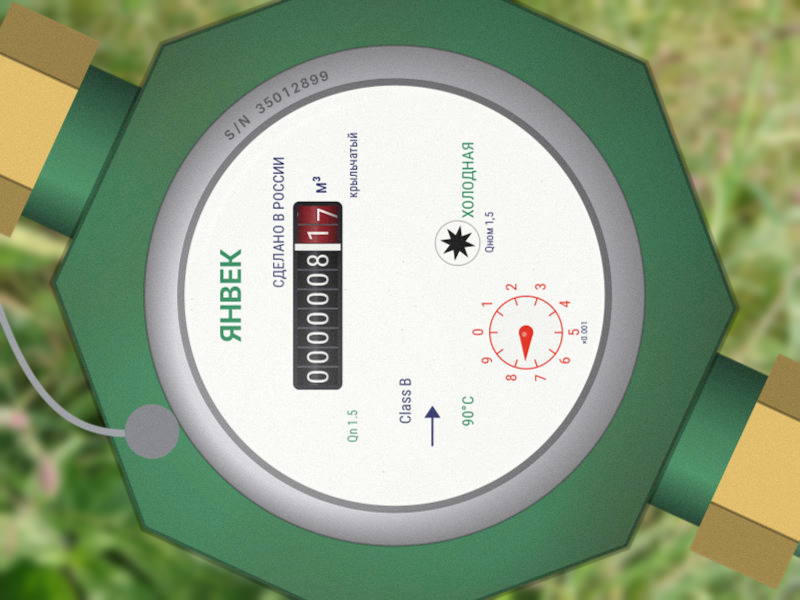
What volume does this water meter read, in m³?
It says 8.167 m³
